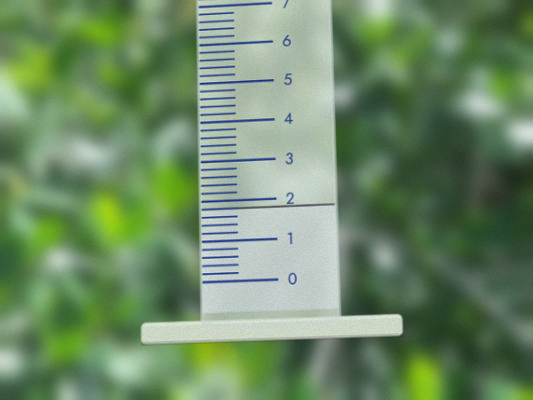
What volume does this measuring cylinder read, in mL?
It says 1.8 mL
